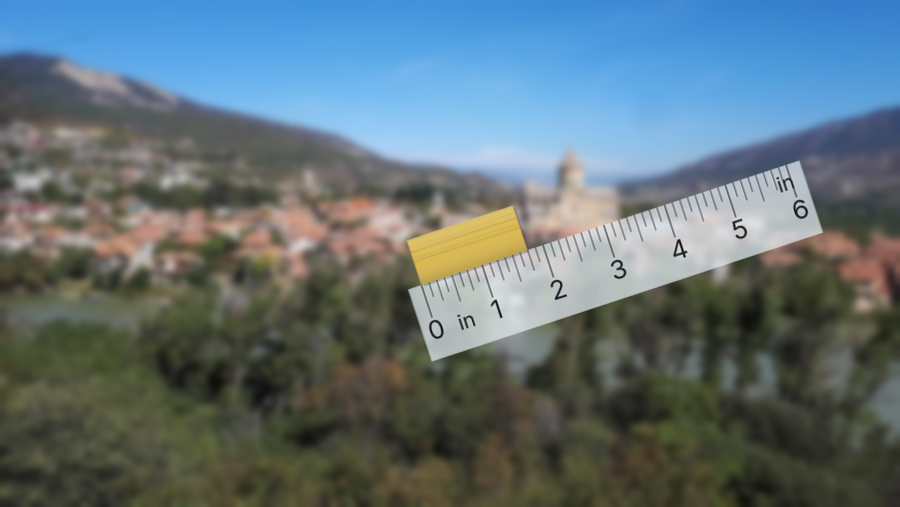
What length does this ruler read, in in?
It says 1.75 in
